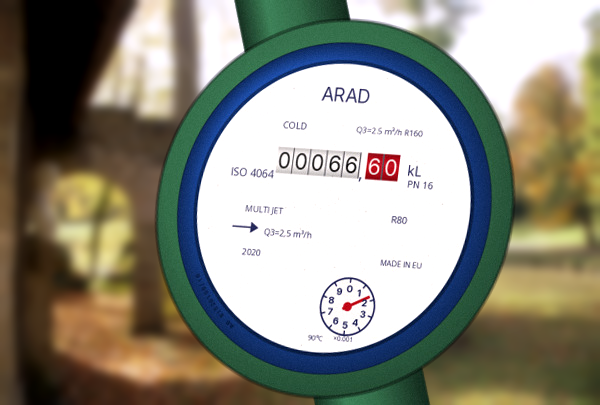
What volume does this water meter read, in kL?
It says 66.601 kL
